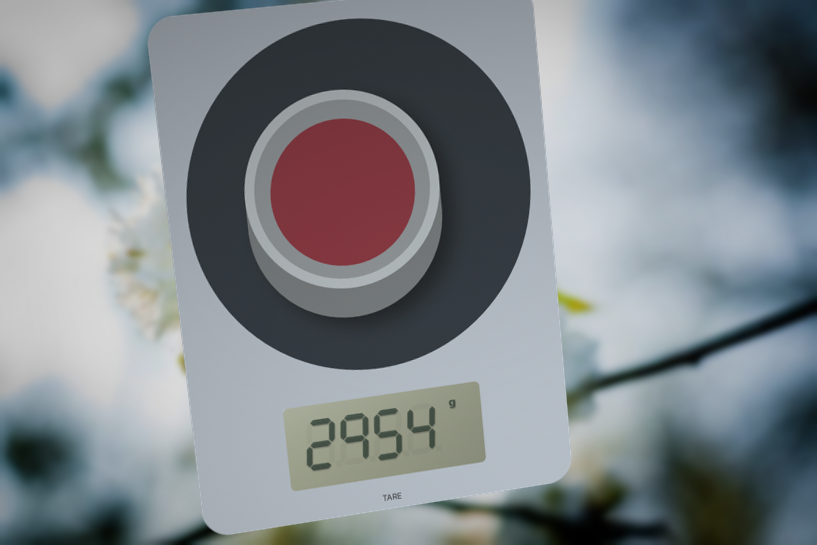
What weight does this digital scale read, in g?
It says 2954 g
